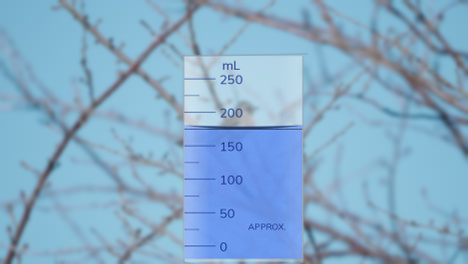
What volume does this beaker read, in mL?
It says 175 mL
